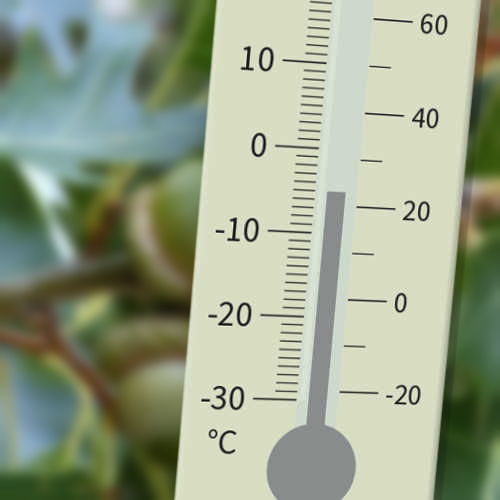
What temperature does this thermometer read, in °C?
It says -5 °C
